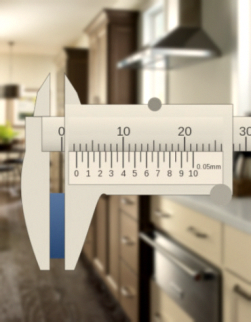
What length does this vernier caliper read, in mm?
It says 2.4 mm
